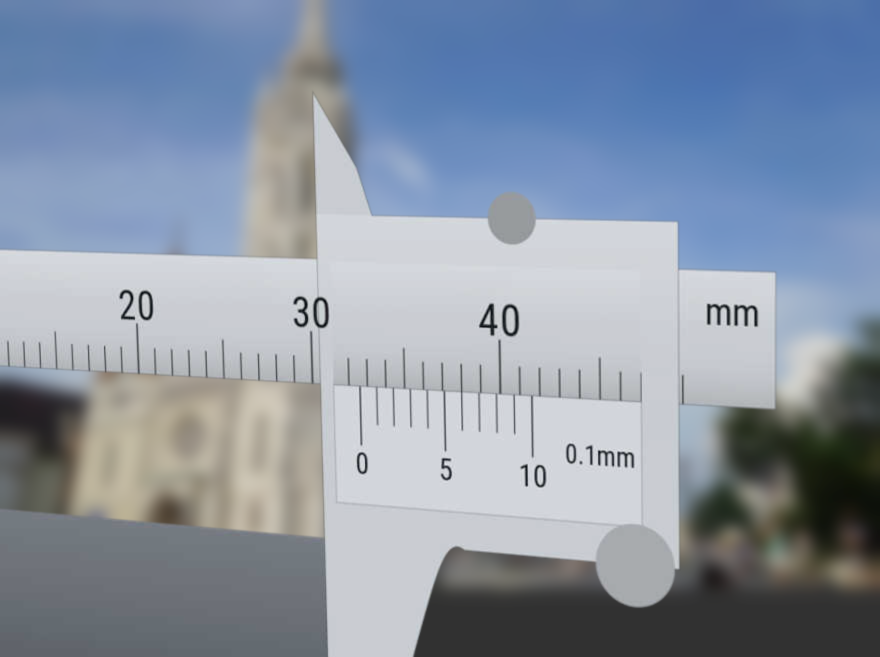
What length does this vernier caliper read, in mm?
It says 32.6 mm
